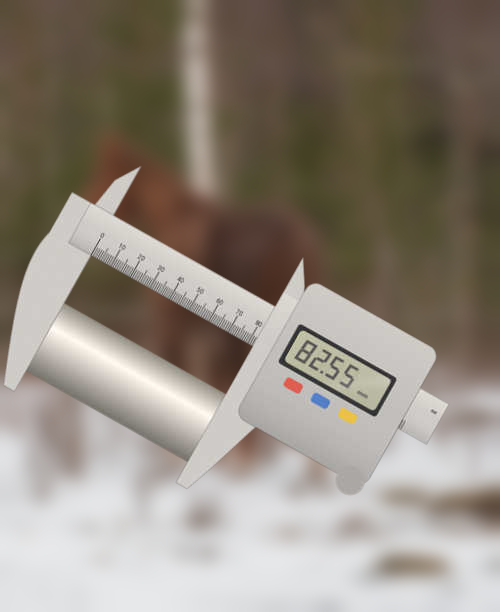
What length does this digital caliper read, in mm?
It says 82.55 mm
